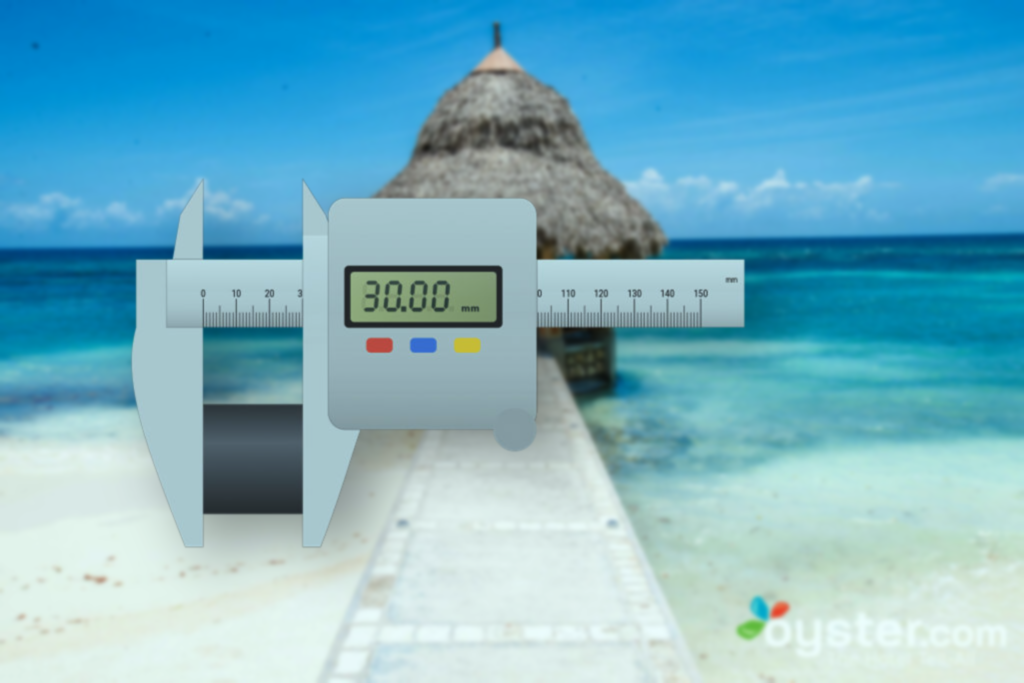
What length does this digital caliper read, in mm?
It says 30.00 mm
